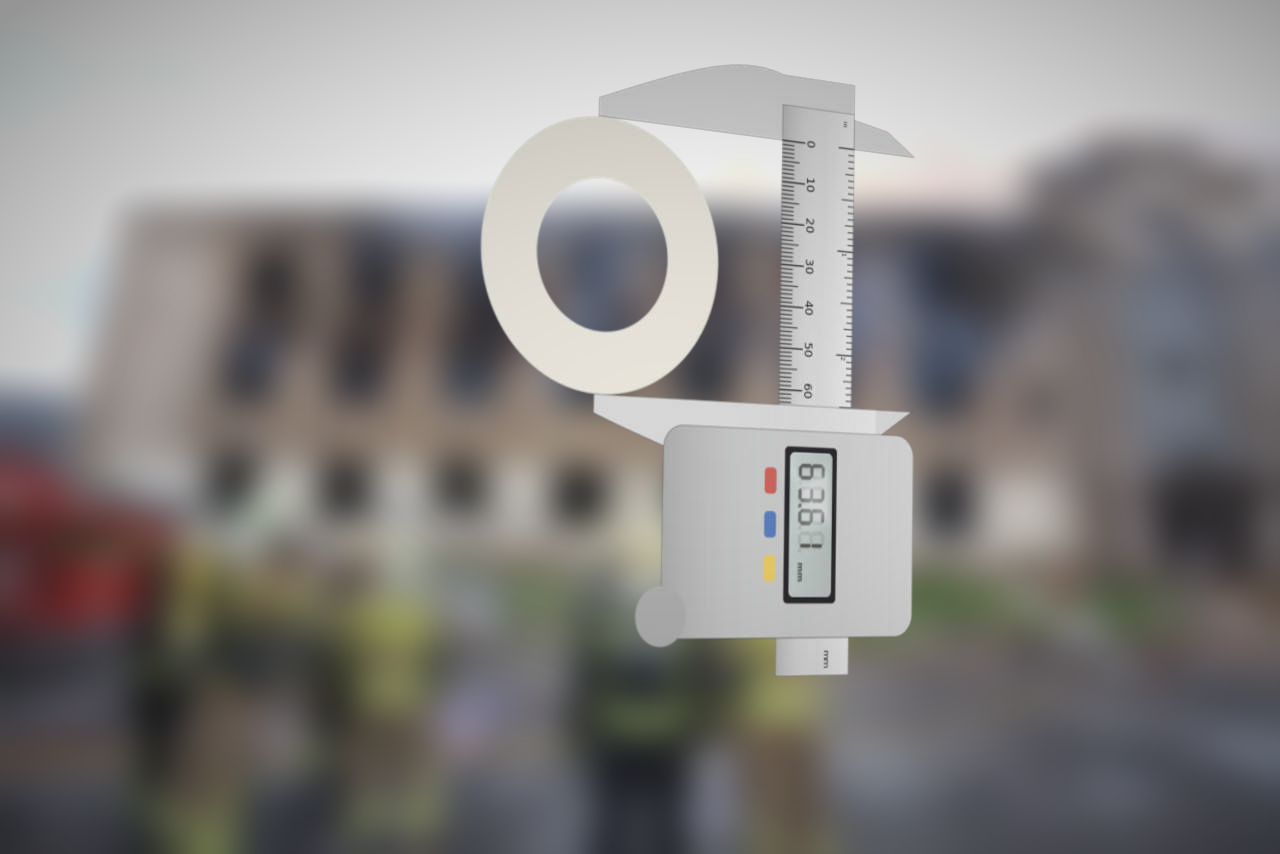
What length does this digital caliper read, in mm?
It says 63.61 mm
